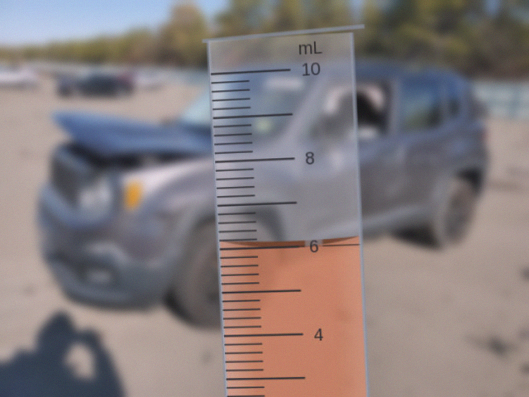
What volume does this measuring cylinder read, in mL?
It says 6 mL
